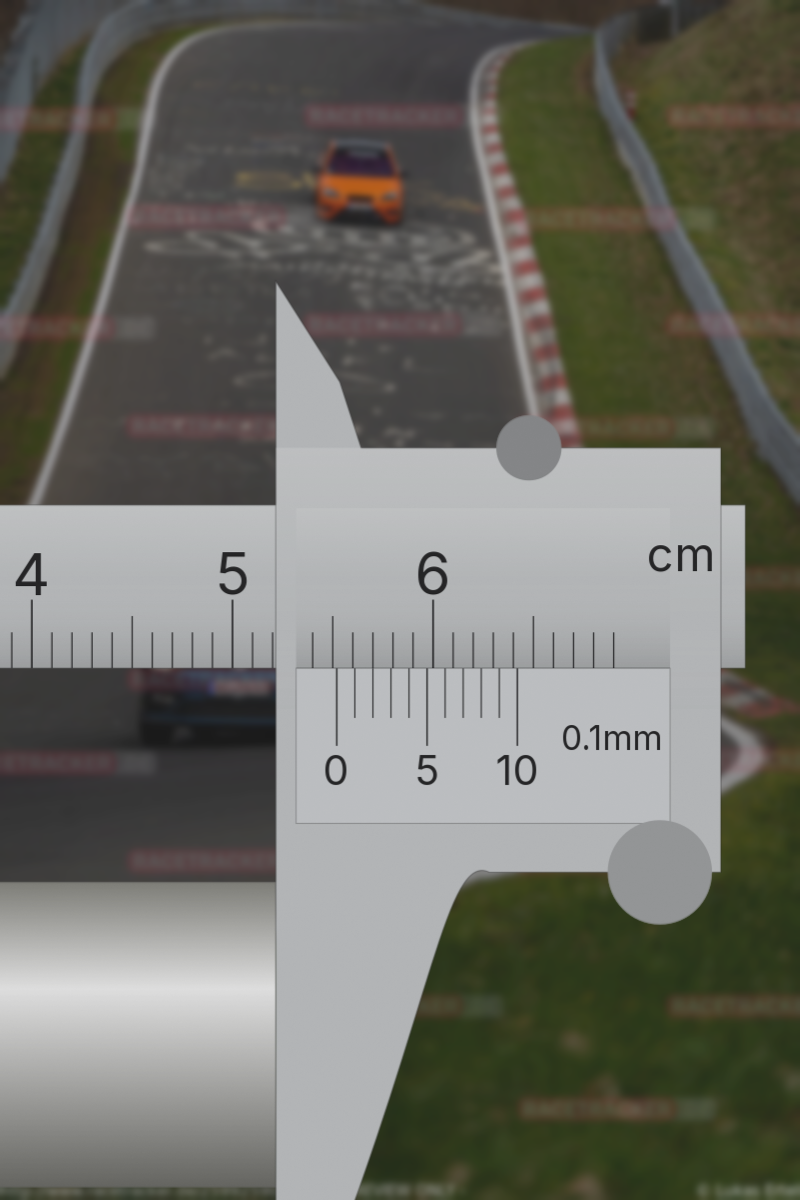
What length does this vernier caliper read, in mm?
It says 55.2 mm
